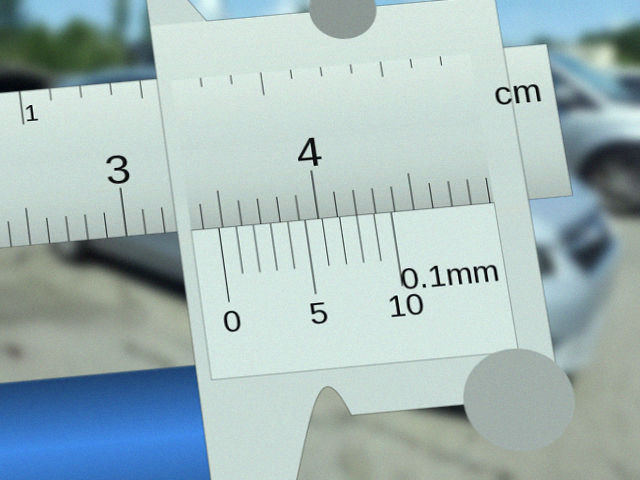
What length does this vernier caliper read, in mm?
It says 34.8 mm
